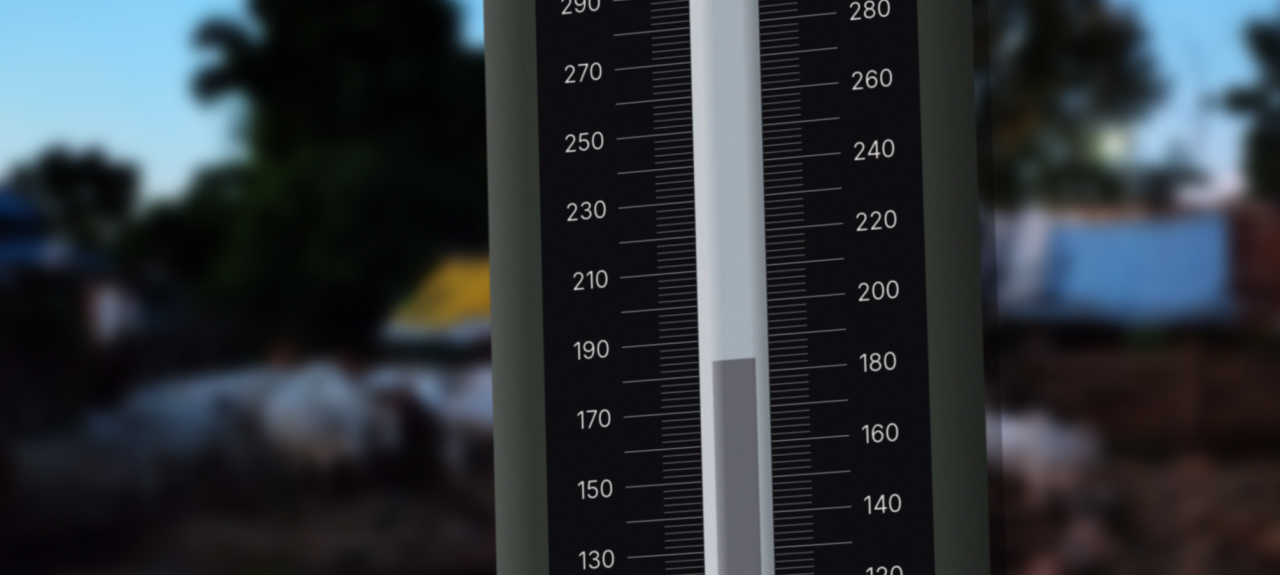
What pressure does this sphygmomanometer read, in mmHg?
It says 184 mmHg
